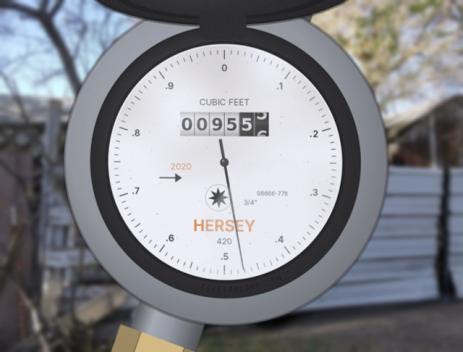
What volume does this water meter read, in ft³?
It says 9555.47 ft³
